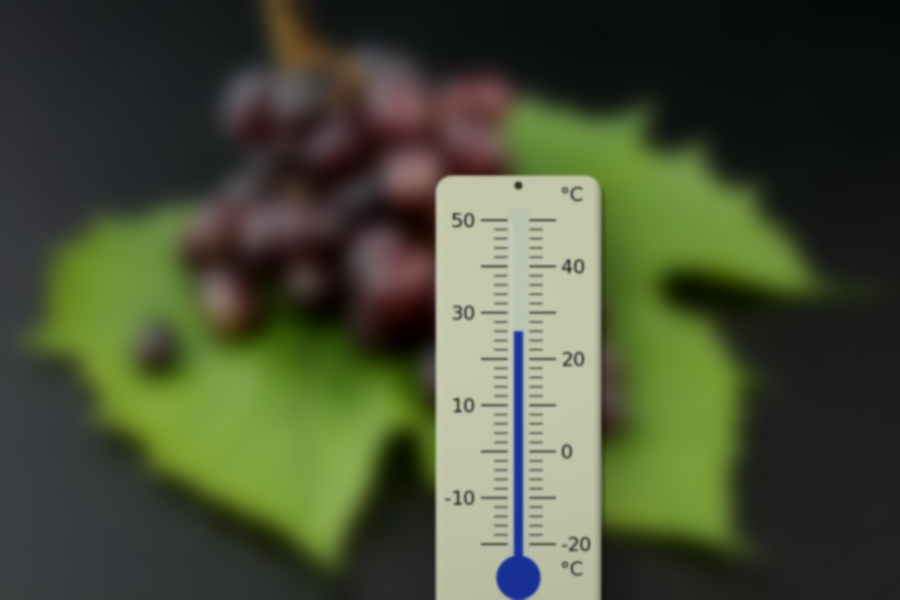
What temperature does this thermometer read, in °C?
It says 26 °C
